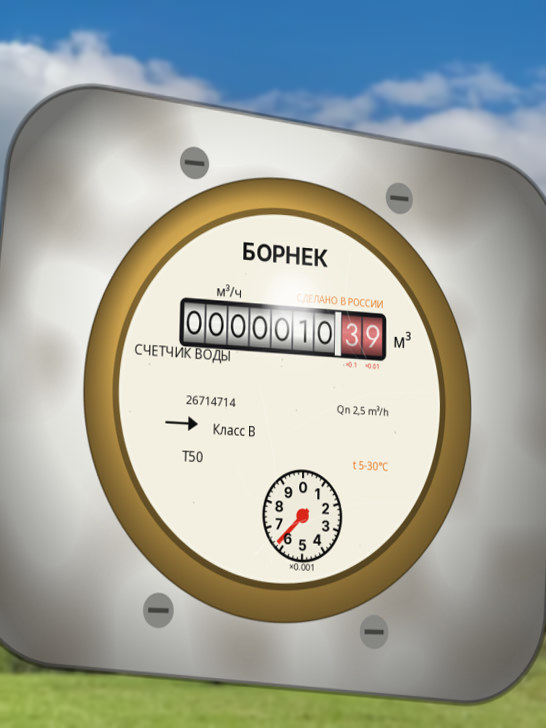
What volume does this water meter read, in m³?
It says 10.396 m³
